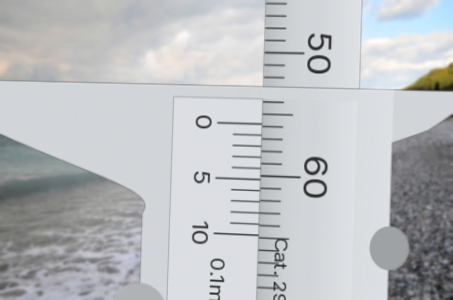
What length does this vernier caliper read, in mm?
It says 55.8 mm
